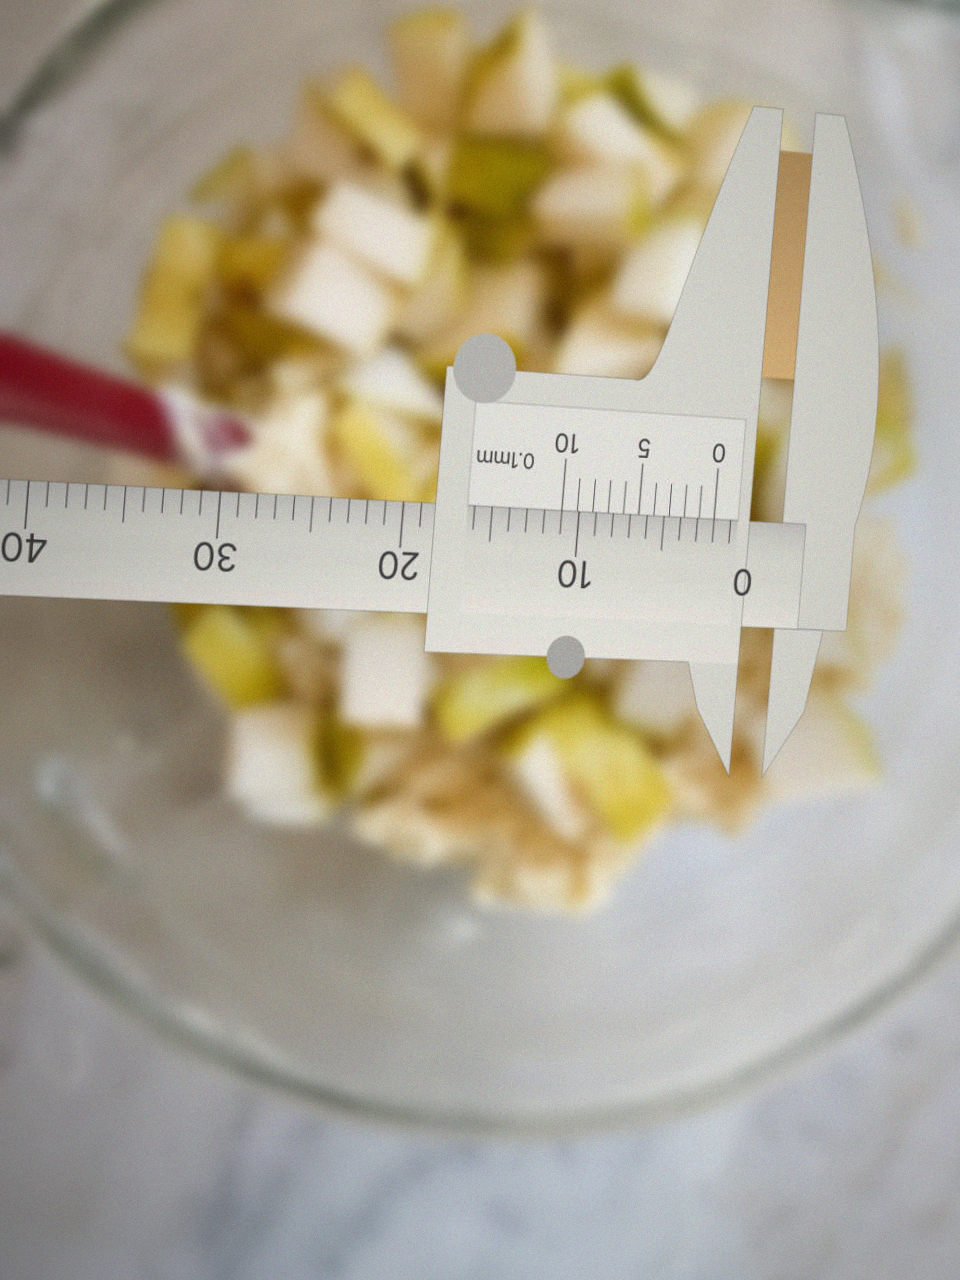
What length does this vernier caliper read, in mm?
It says 2.0 mm
